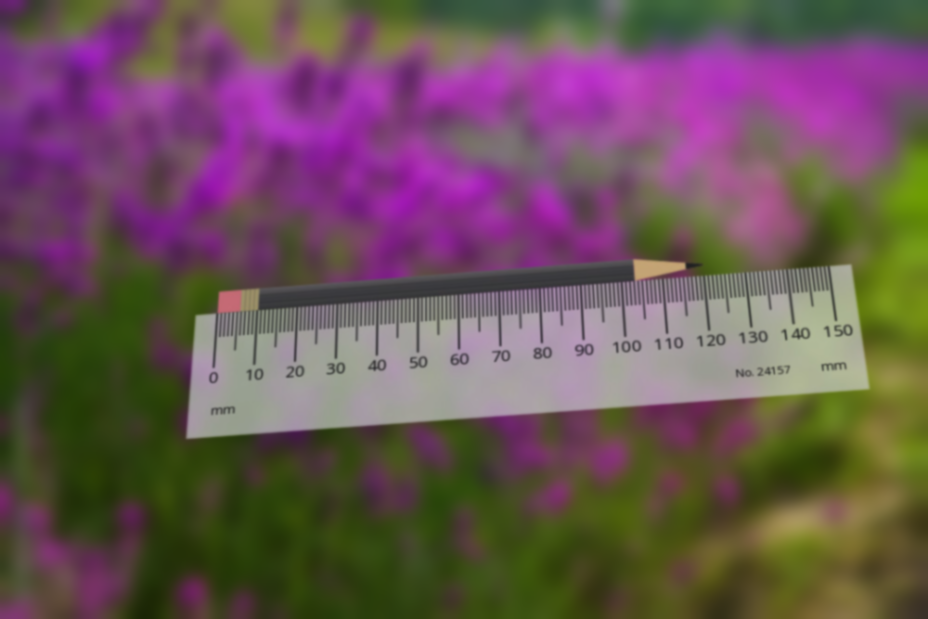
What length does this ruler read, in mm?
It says 120 mm
